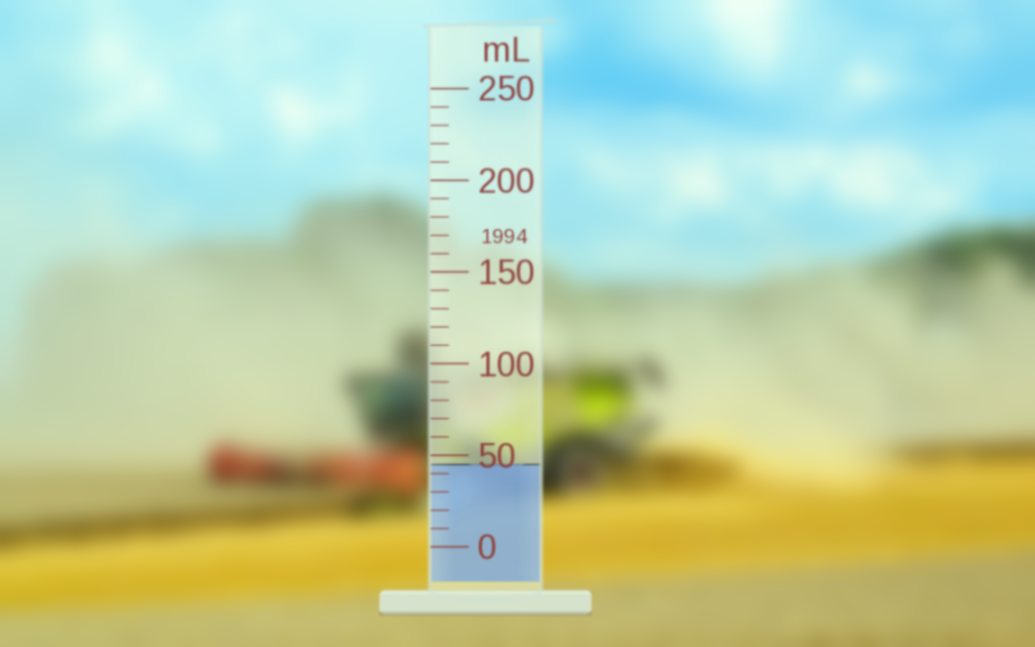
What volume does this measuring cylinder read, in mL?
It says 45 mL
